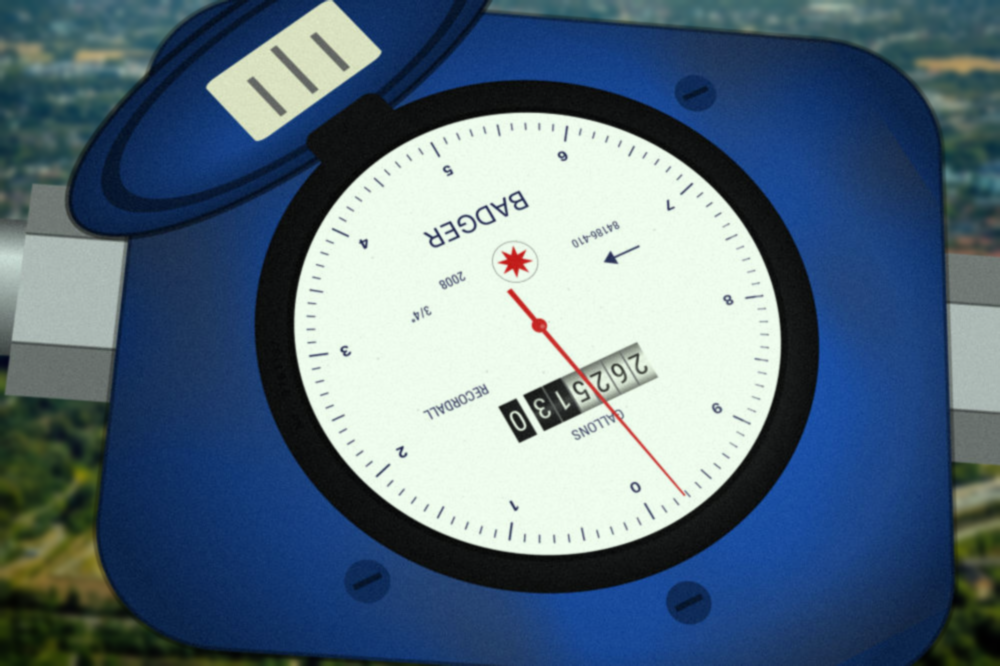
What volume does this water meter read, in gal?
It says 2625129.7 gal
